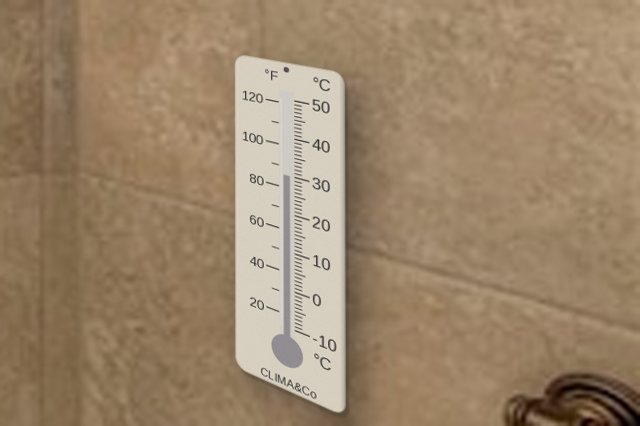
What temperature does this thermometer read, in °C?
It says 30 °C
